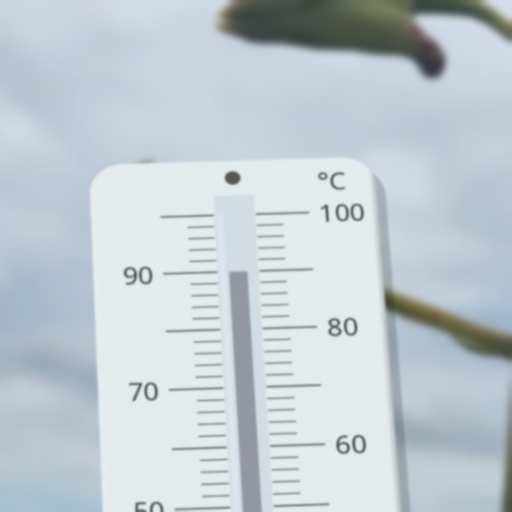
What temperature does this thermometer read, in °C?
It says 90 °C
